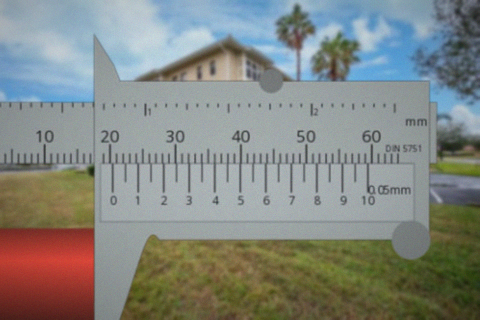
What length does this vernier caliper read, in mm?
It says 20.4 mm
